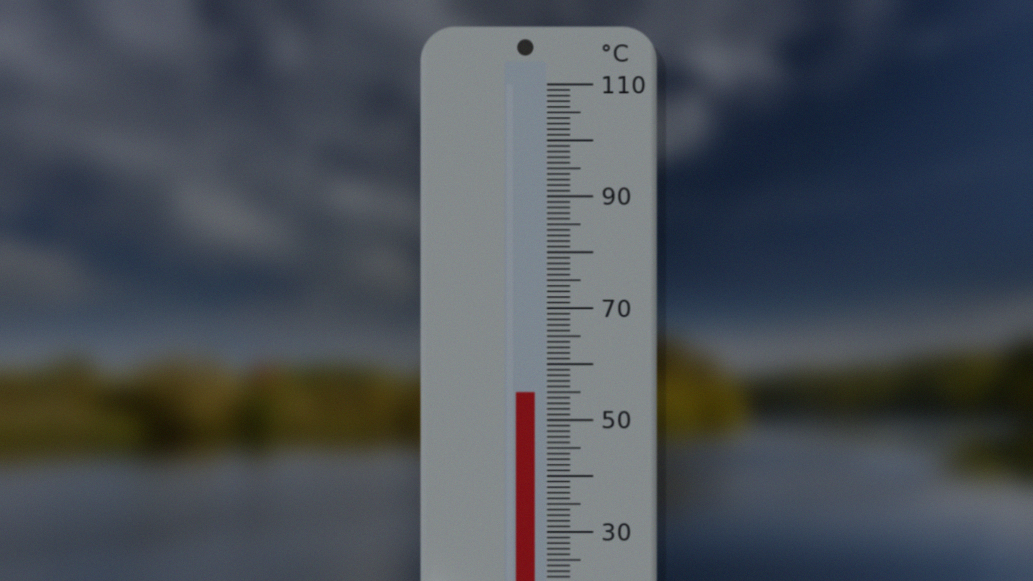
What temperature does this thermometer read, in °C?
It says 55 °C
